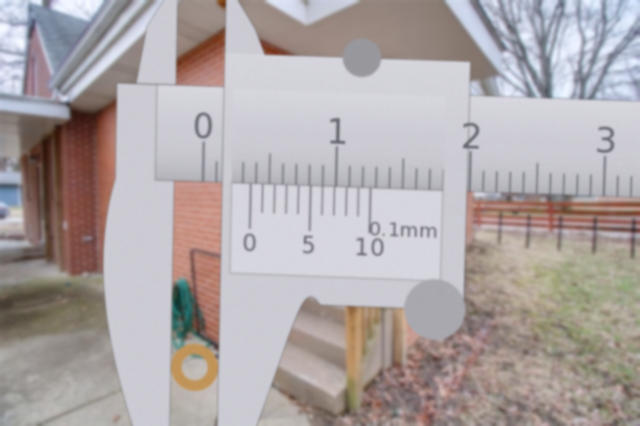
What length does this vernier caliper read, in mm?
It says 3.6 mm
